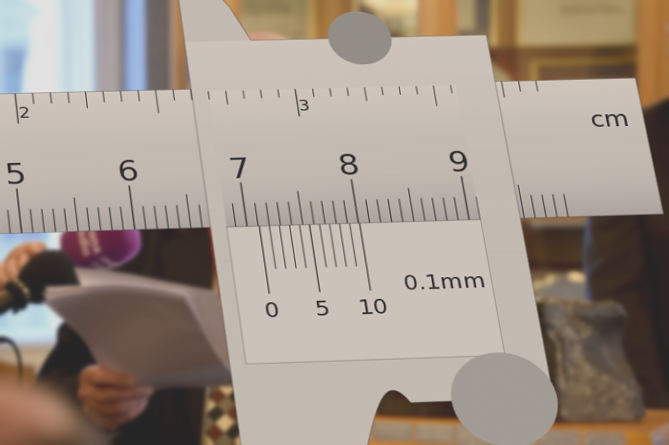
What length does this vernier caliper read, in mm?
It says 71.1 mm
